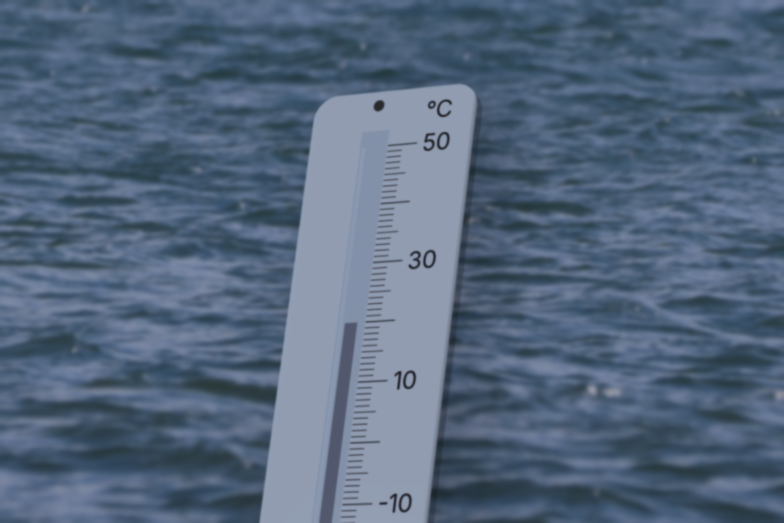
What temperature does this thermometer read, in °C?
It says 20 °C
